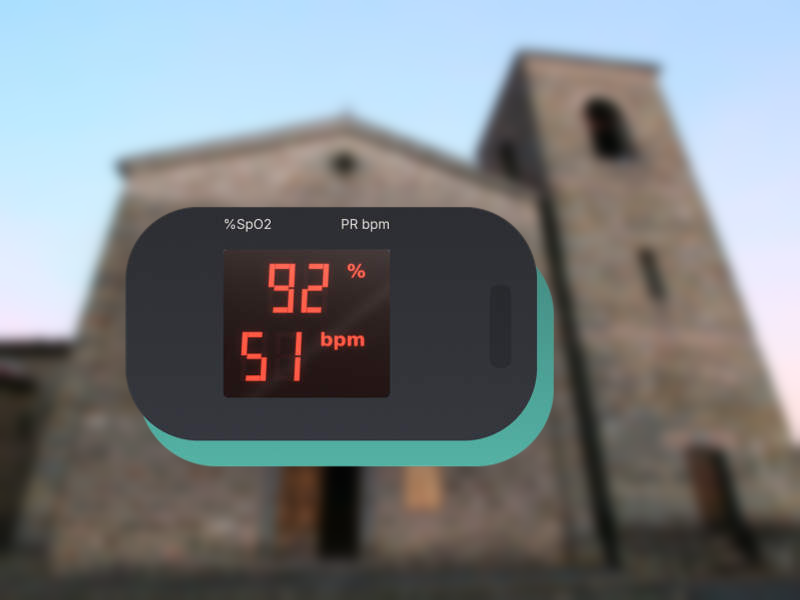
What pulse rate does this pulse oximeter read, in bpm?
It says 51 bpm
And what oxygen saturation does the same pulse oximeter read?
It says 92 %
